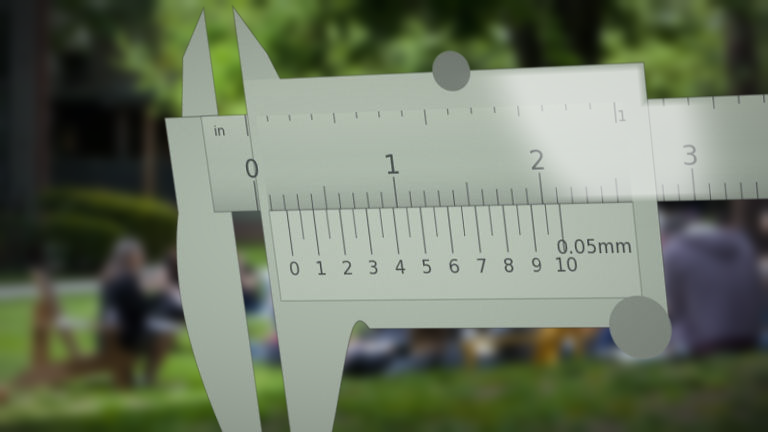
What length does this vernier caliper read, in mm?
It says 2.1 mm
